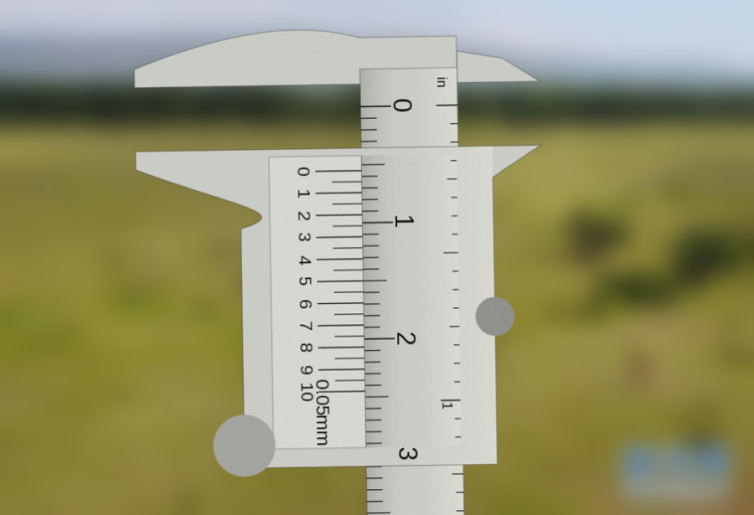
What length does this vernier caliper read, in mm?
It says 5.5 mm
